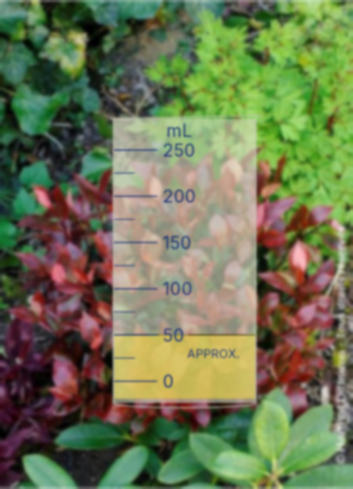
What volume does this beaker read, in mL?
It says 50 mL
